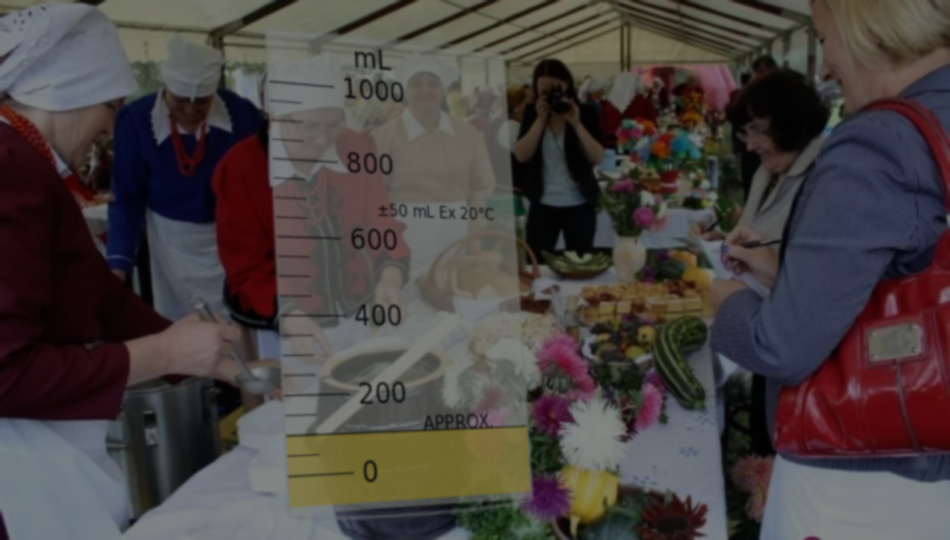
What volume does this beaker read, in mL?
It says 100 mL
